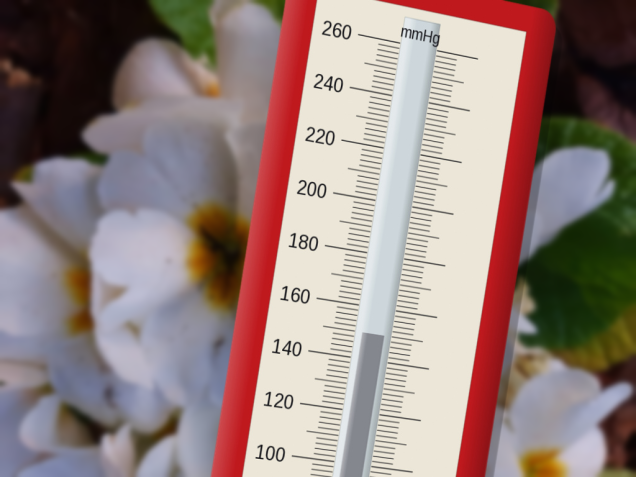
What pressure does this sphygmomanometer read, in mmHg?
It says 150 mmHg
